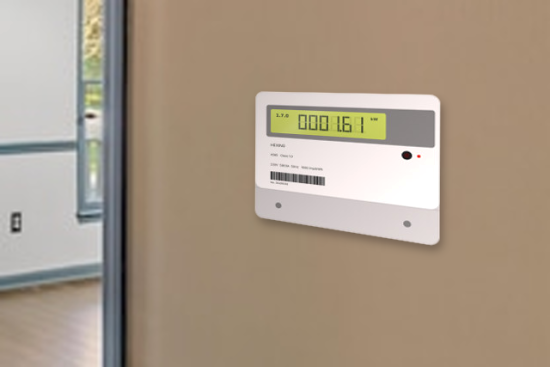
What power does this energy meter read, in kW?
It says 1.61 kW
